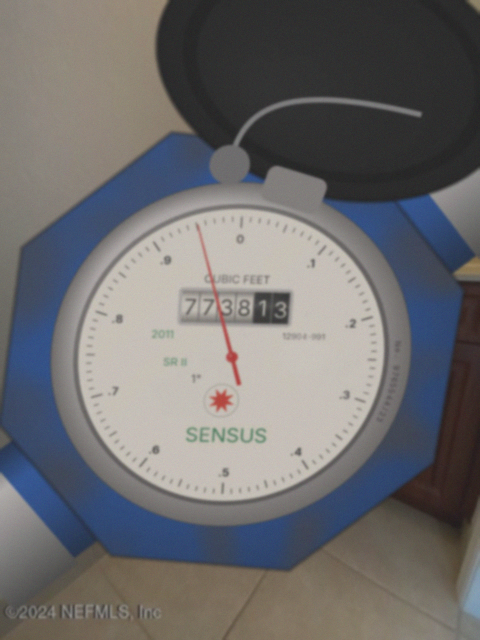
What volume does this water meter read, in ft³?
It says 773812.95 ft³
